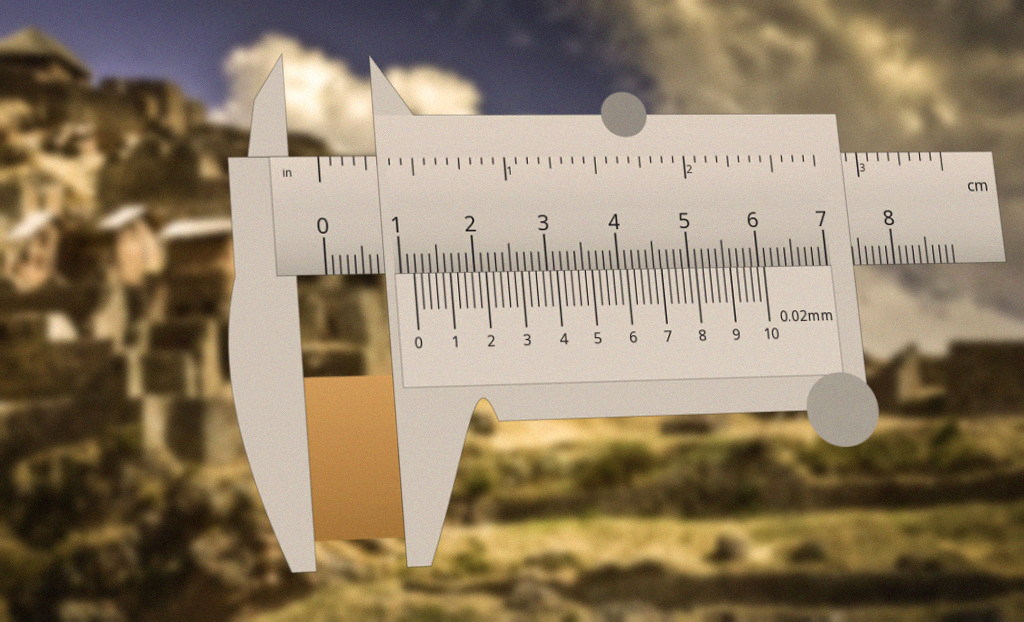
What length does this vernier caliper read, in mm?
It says 11.8 mm
